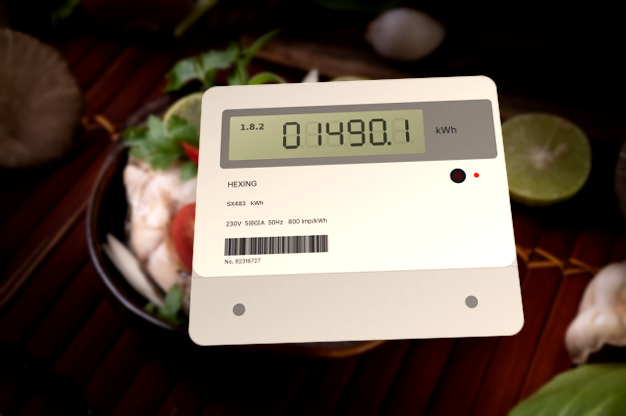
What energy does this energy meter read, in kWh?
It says 1490.1 kWh
